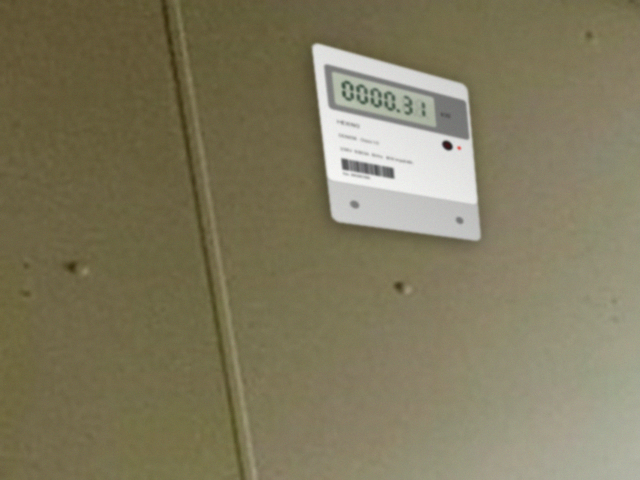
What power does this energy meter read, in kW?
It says 0.31 kW
